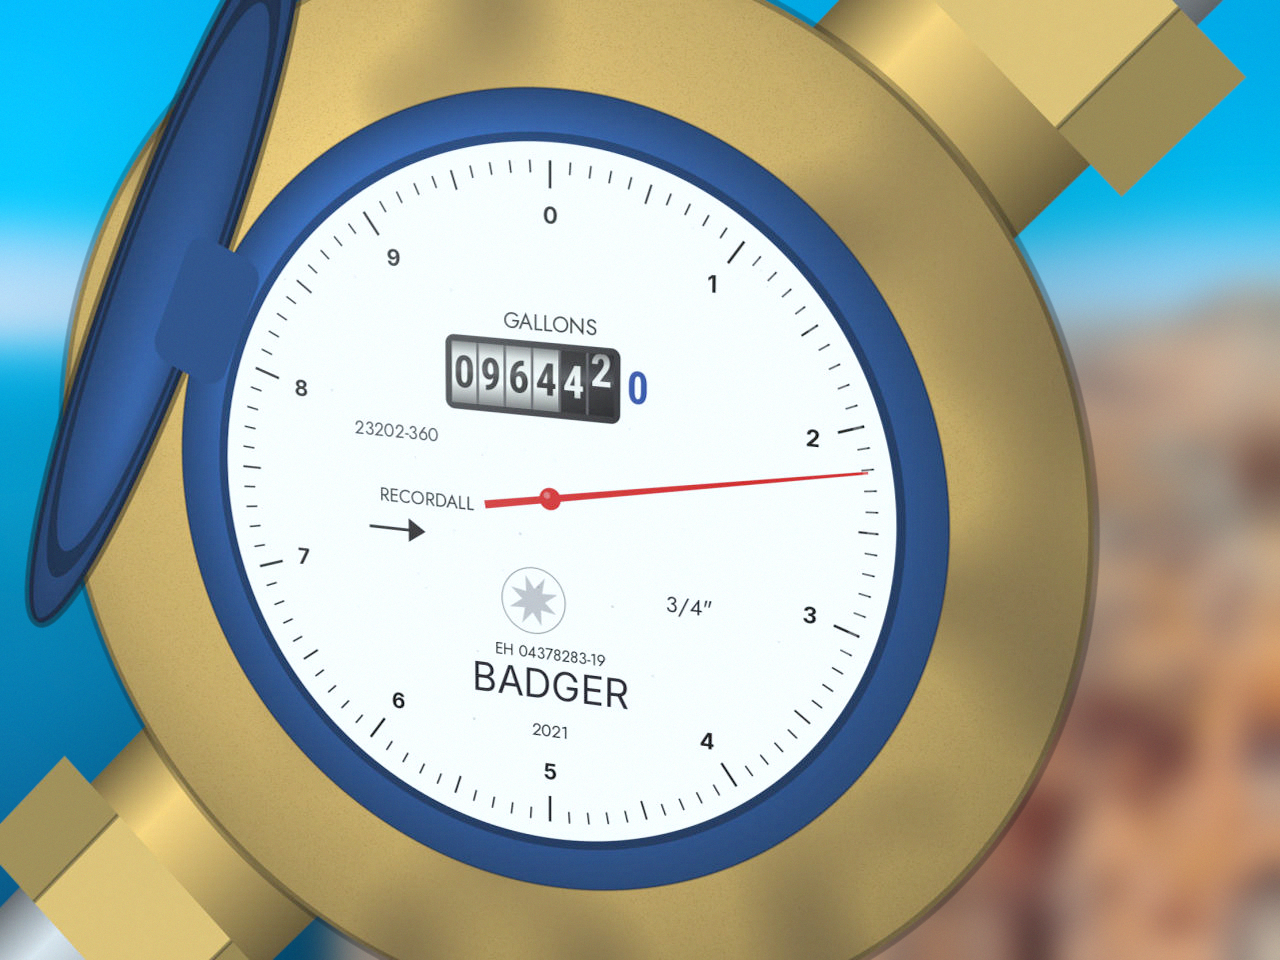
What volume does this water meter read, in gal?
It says 964422.2 gal
